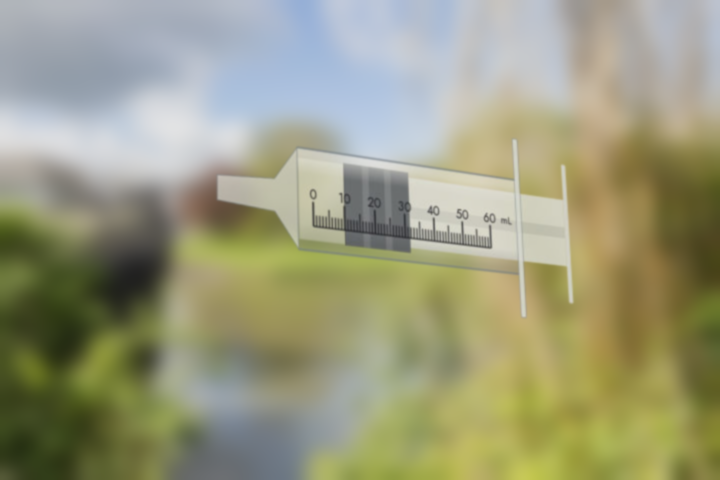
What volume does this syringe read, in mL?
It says 10 mL
